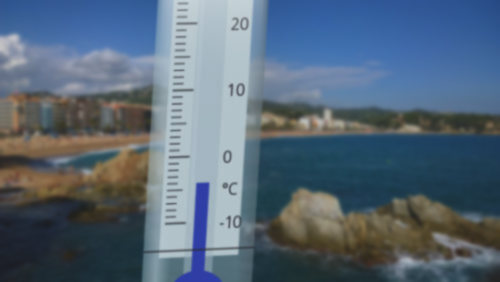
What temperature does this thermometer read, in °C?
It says -4 °C
